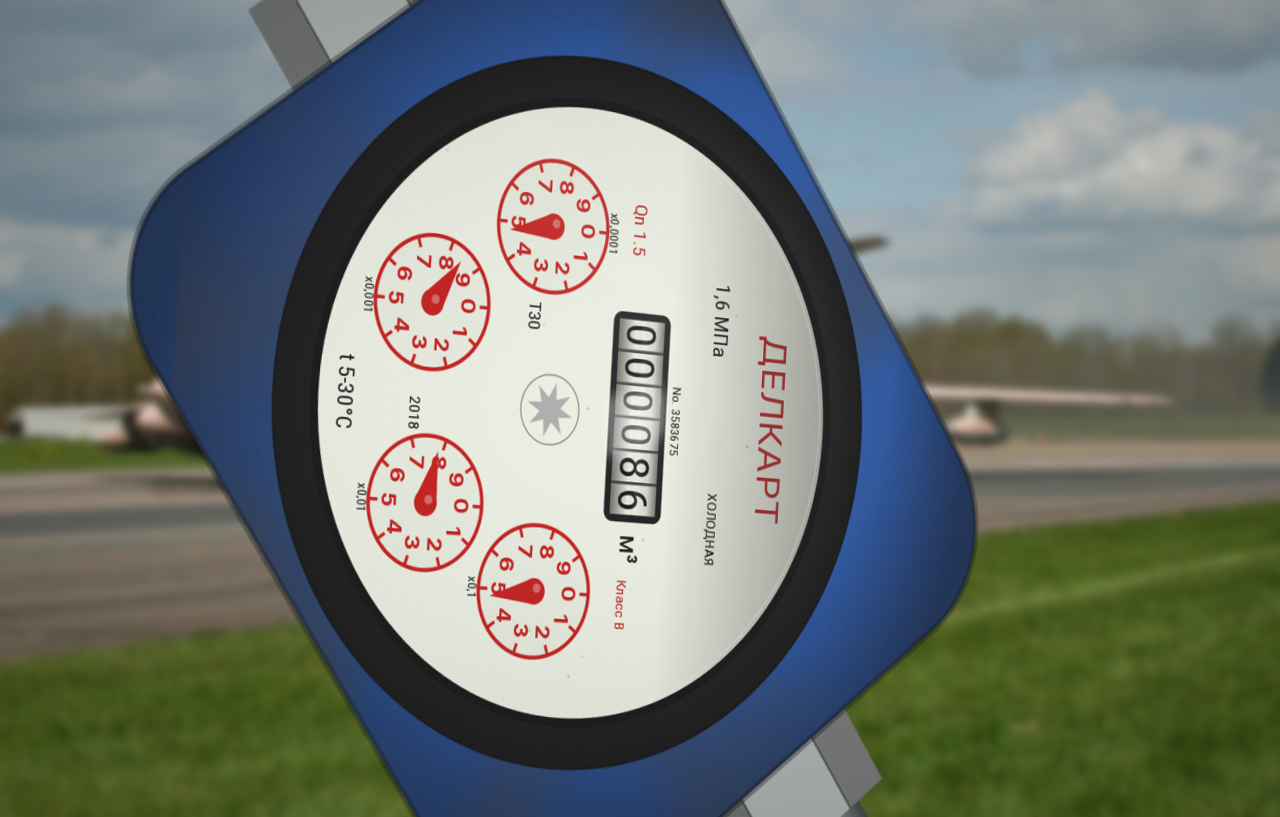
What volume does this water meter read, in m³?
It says 86.4784 m³
